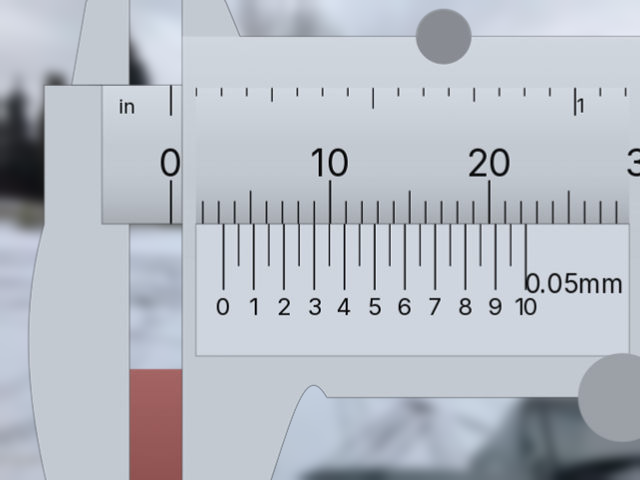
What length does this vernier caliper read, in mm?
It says 3.3 mm
